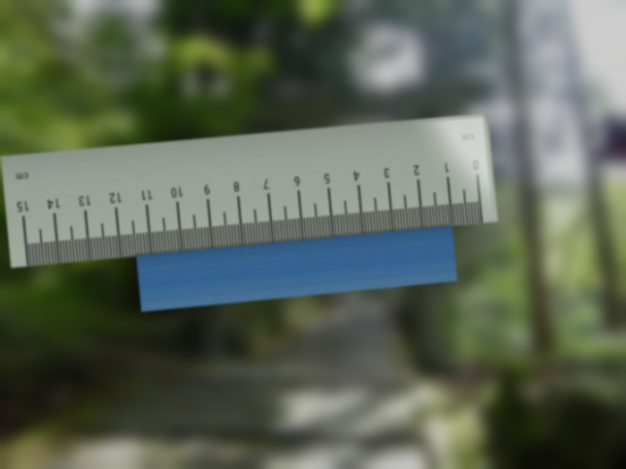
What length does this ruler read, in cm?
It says 10.5 cm
